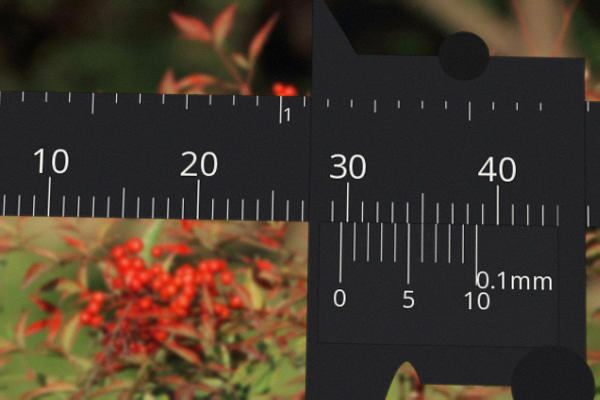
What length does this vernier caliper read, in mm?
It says 29.6 mm
